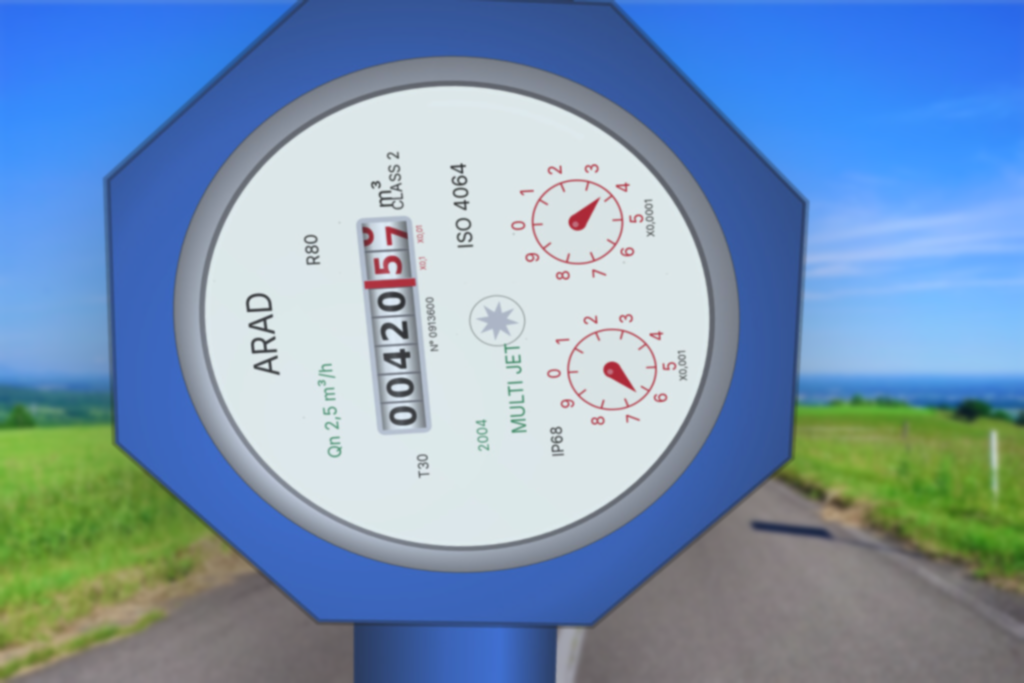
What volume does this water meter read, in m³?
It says 420.5663 m³
